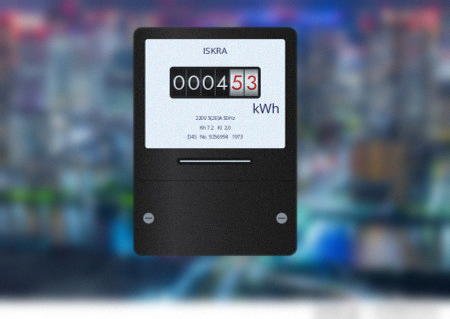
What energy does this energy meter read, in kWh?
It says 4.53 kWh
